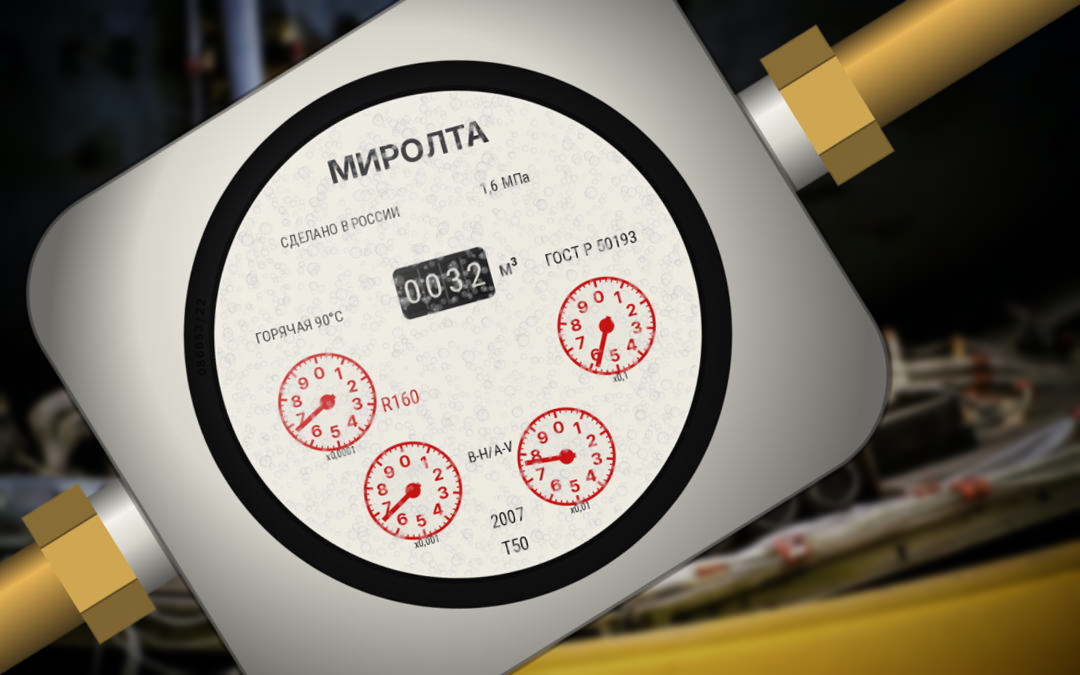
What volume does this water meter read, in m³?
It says 32.5766 m³
